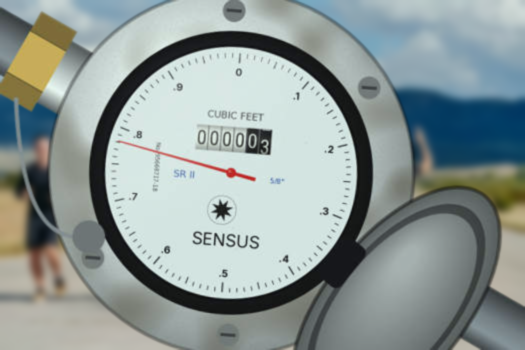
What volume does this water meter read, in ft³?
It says 2.78 ft³
